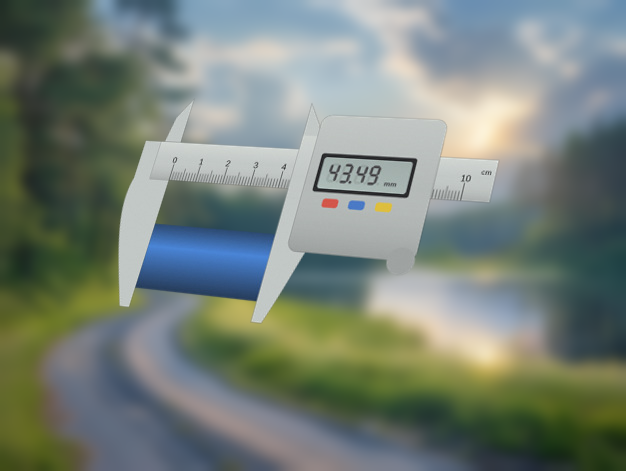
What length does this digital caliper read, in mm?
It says 43.49 mm
